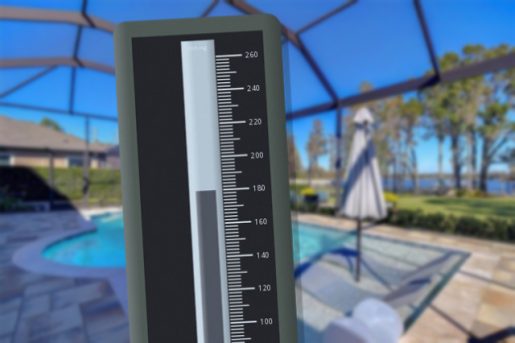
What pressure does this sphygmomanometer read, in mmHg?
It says 180 mmHg
